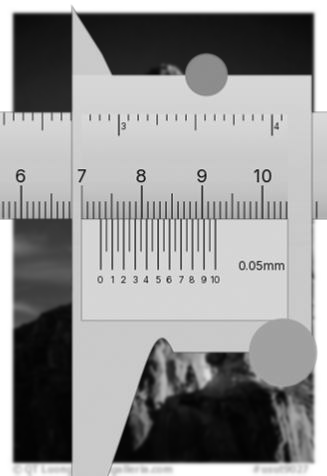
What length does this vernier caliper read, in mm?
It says 73.2 mm
